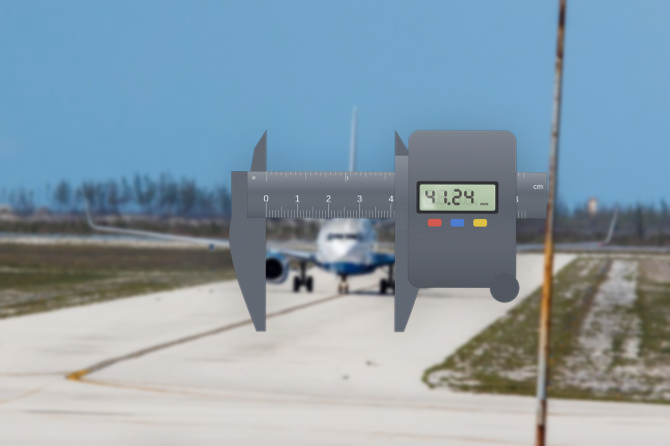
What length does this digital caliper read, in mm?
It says 41.24 mm
